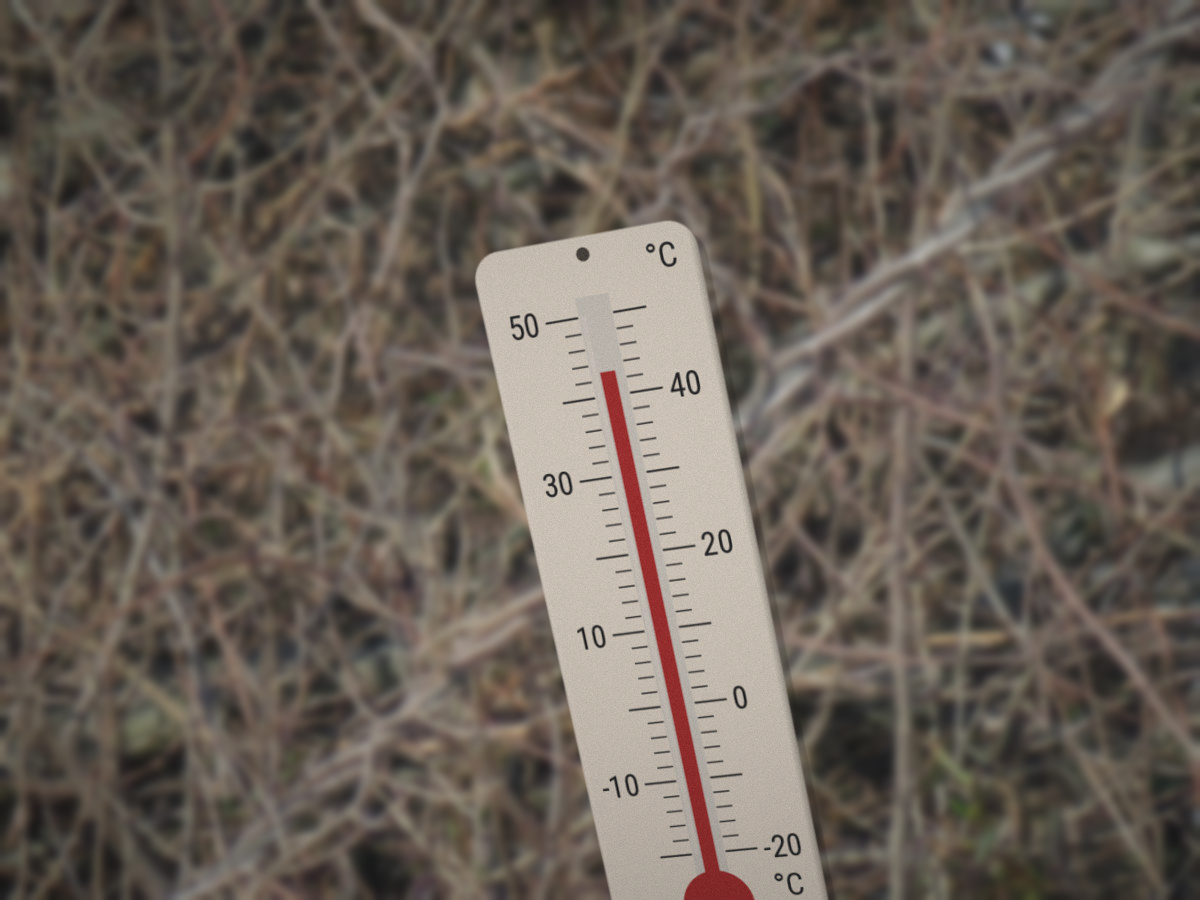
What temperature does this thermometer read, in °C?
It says 43 °C
